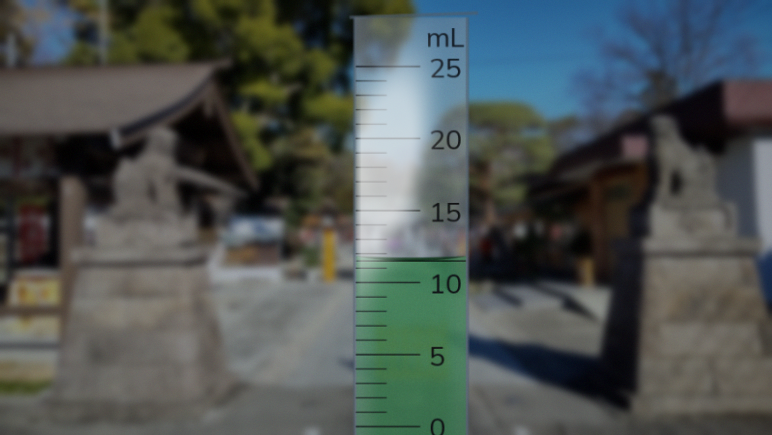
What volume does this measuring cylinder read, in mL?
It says 11.5 mL
